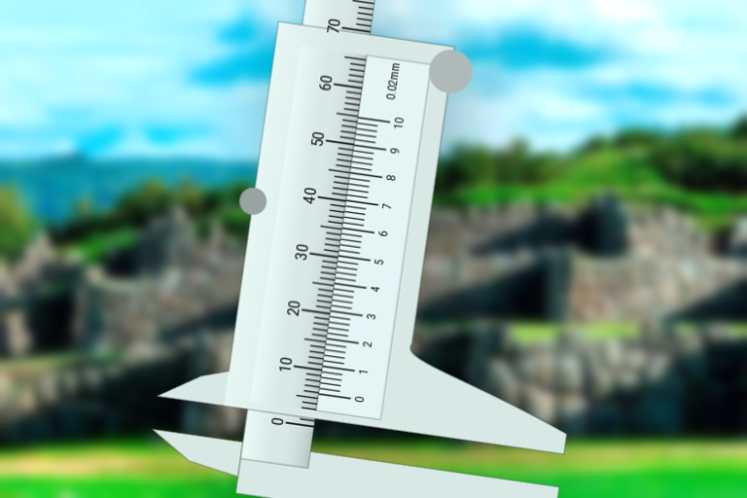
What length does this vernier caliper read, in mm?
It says 5.8 mm
